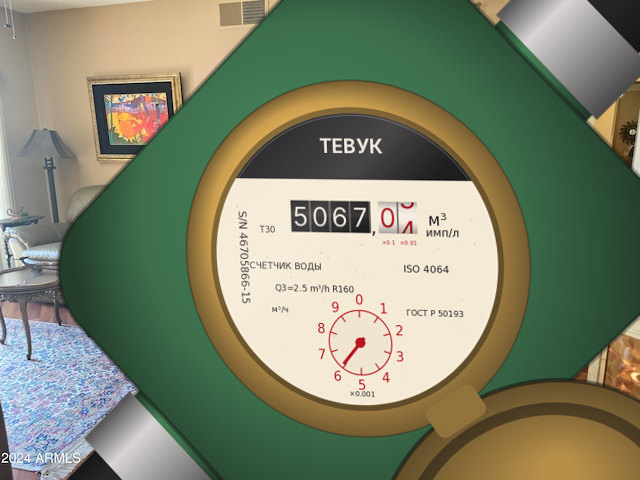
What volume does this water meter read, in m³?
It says 5067.036 m³
